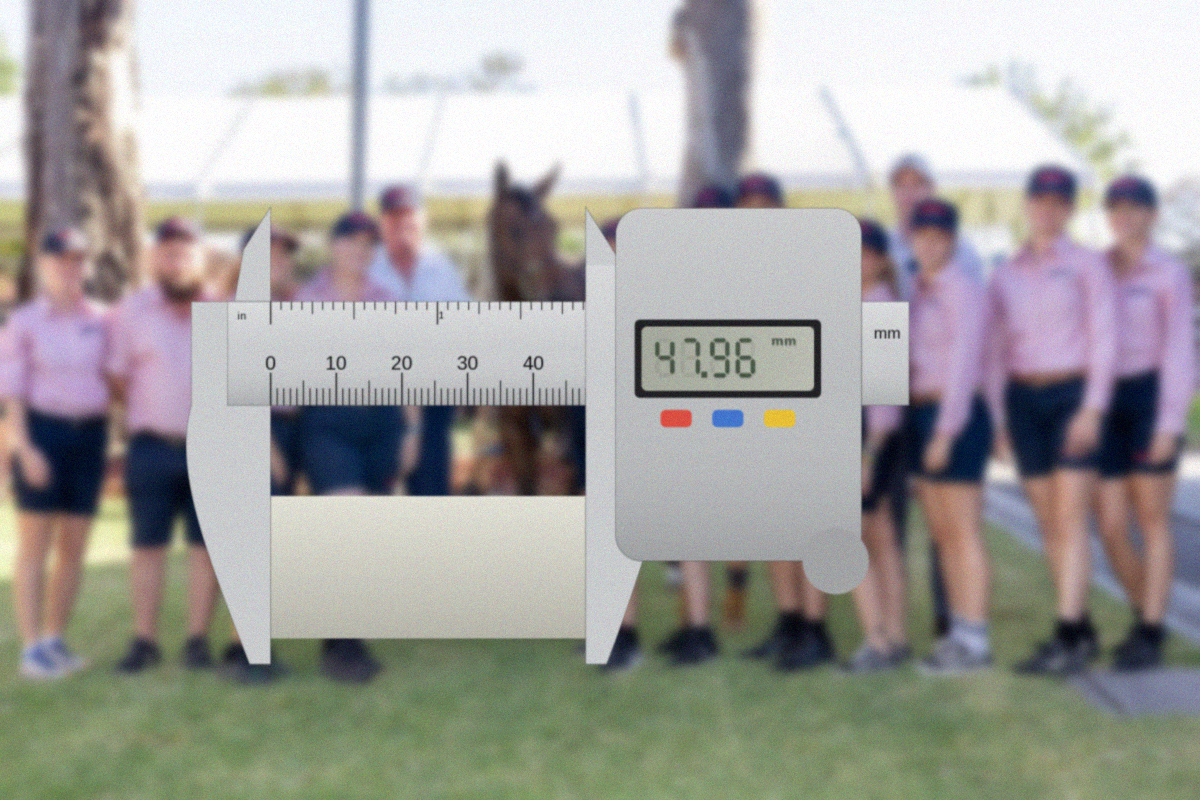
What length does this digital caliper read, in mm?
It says 47.96 mm
